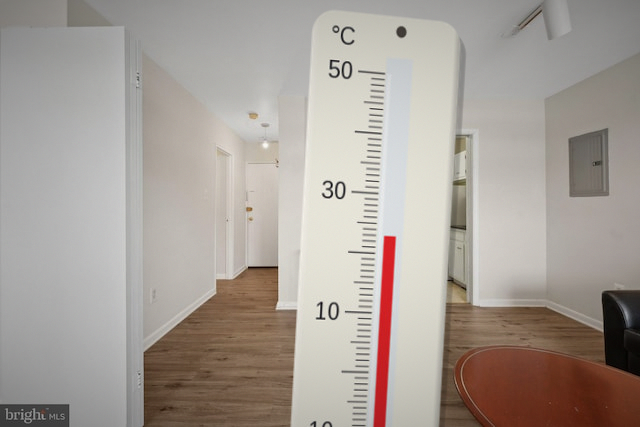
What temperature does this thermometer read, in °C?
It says 23 °C
